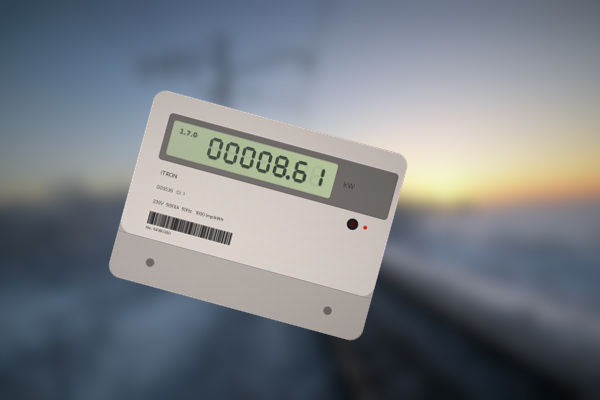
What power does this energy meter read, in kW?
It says 8.61 kW
